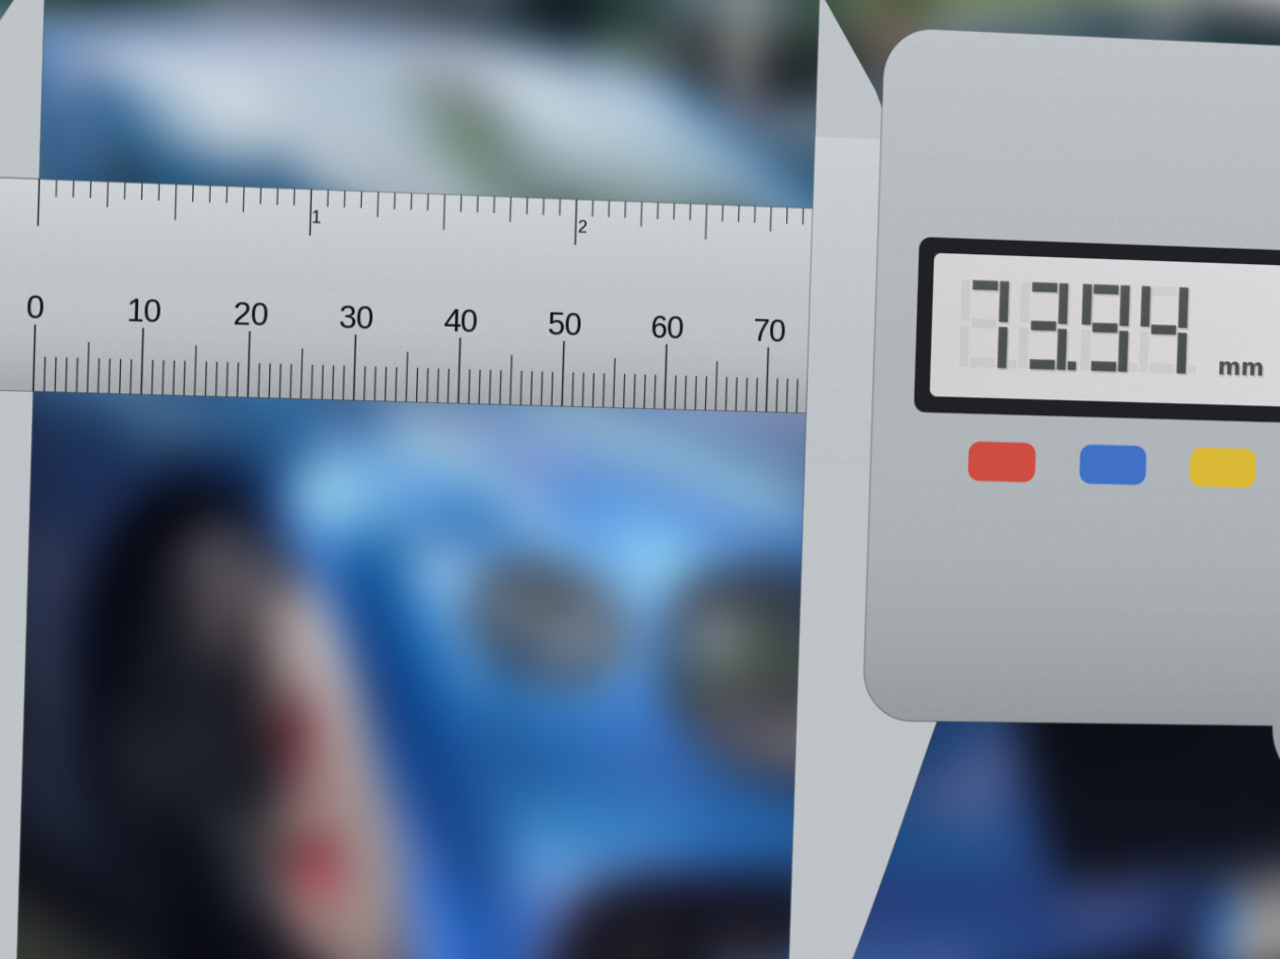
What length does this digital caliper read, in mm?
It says 73.94 mm
